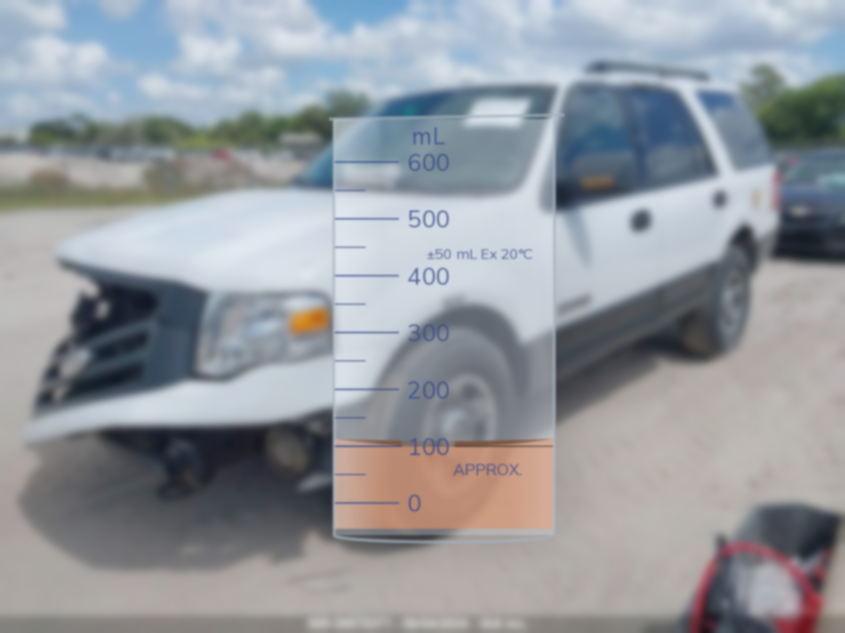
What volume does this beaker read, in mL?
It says 100 mL
